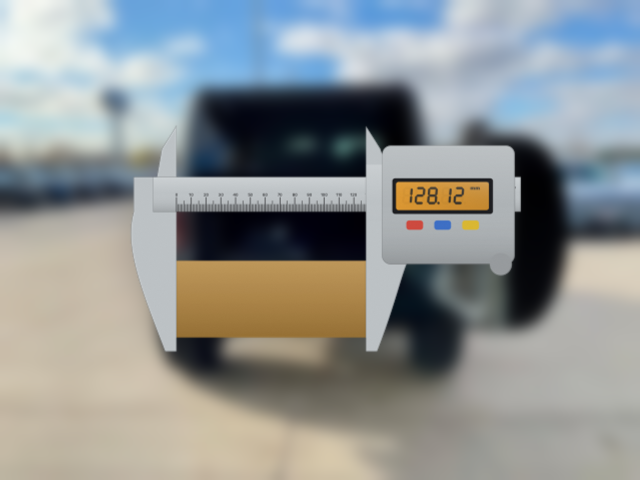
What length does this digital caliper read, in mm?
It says 128.12 mm
